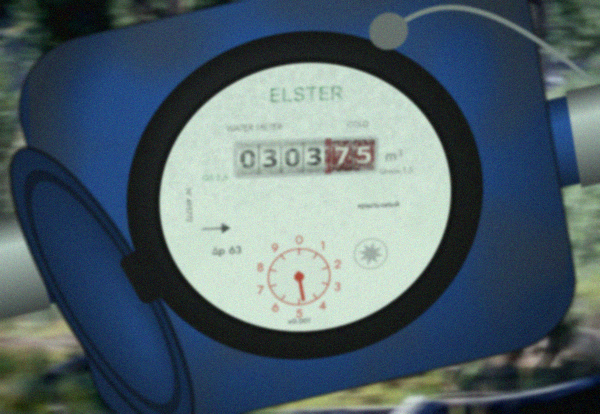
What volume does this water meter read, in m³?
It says 303.754 m³
